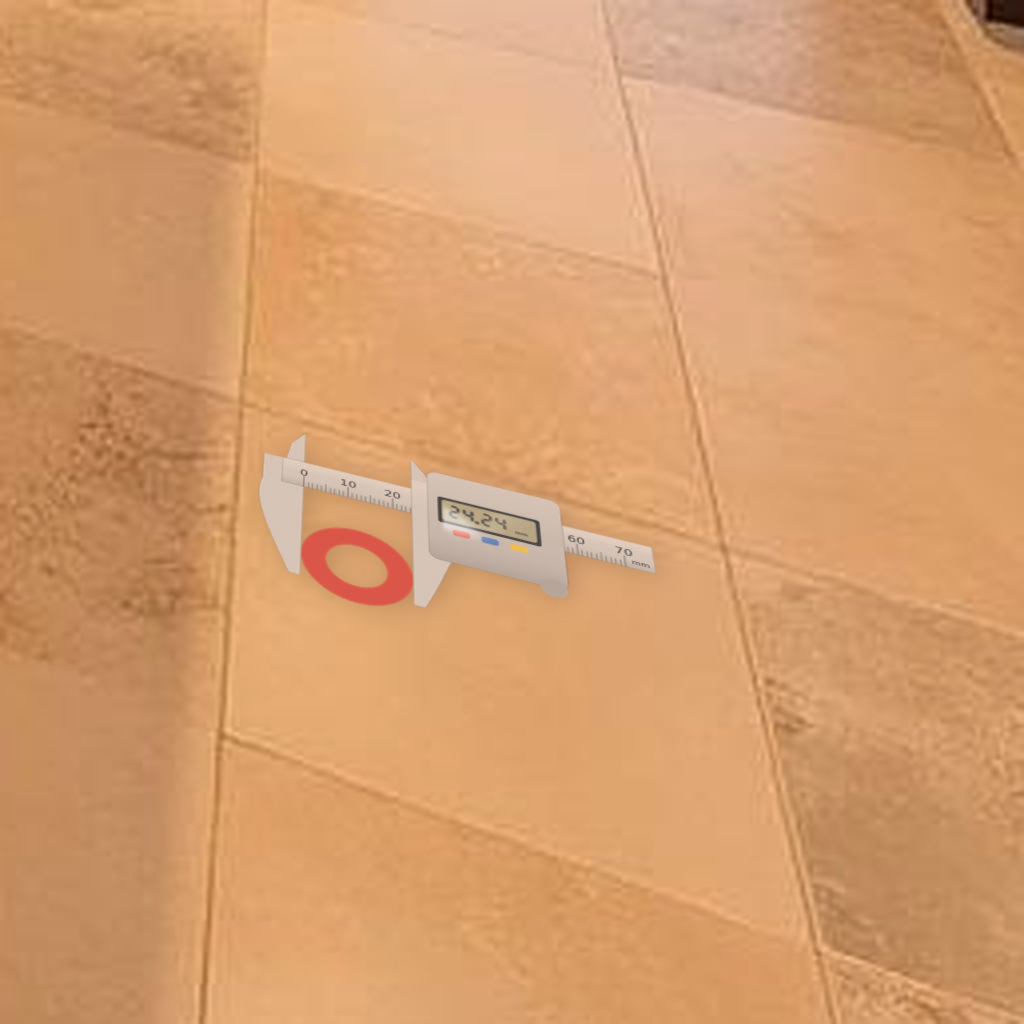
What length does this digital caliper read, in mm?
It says 24.24 mm
